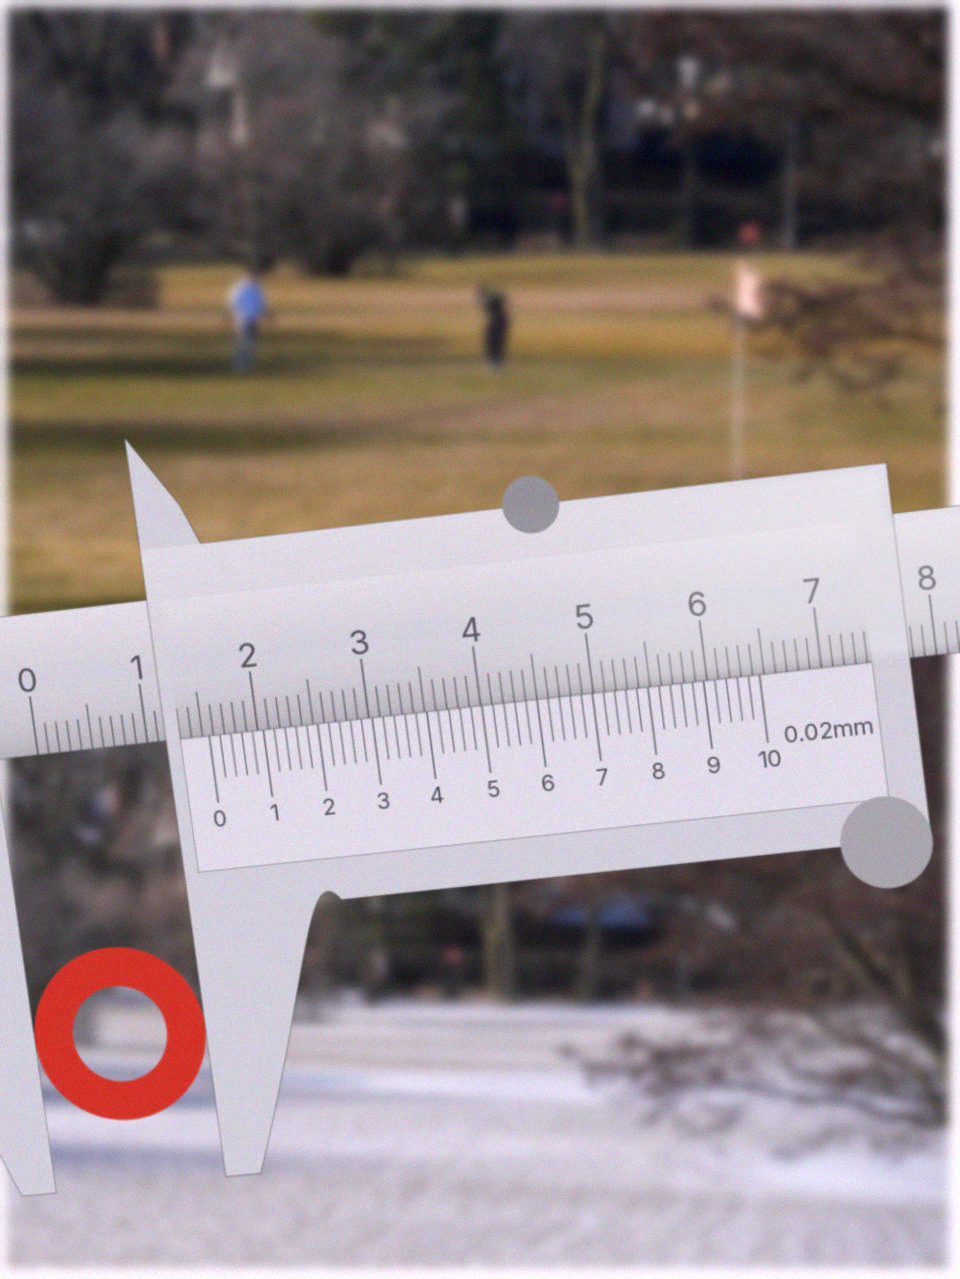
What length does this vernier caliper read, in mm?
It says 15.6 mm
